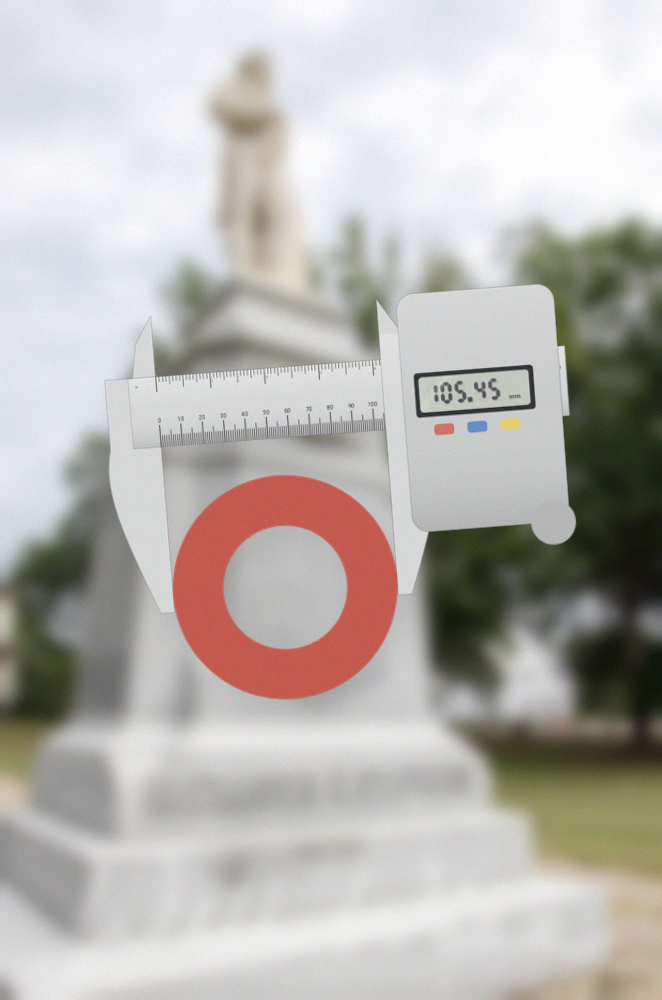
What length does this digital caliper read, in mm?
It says 105.45 mm
